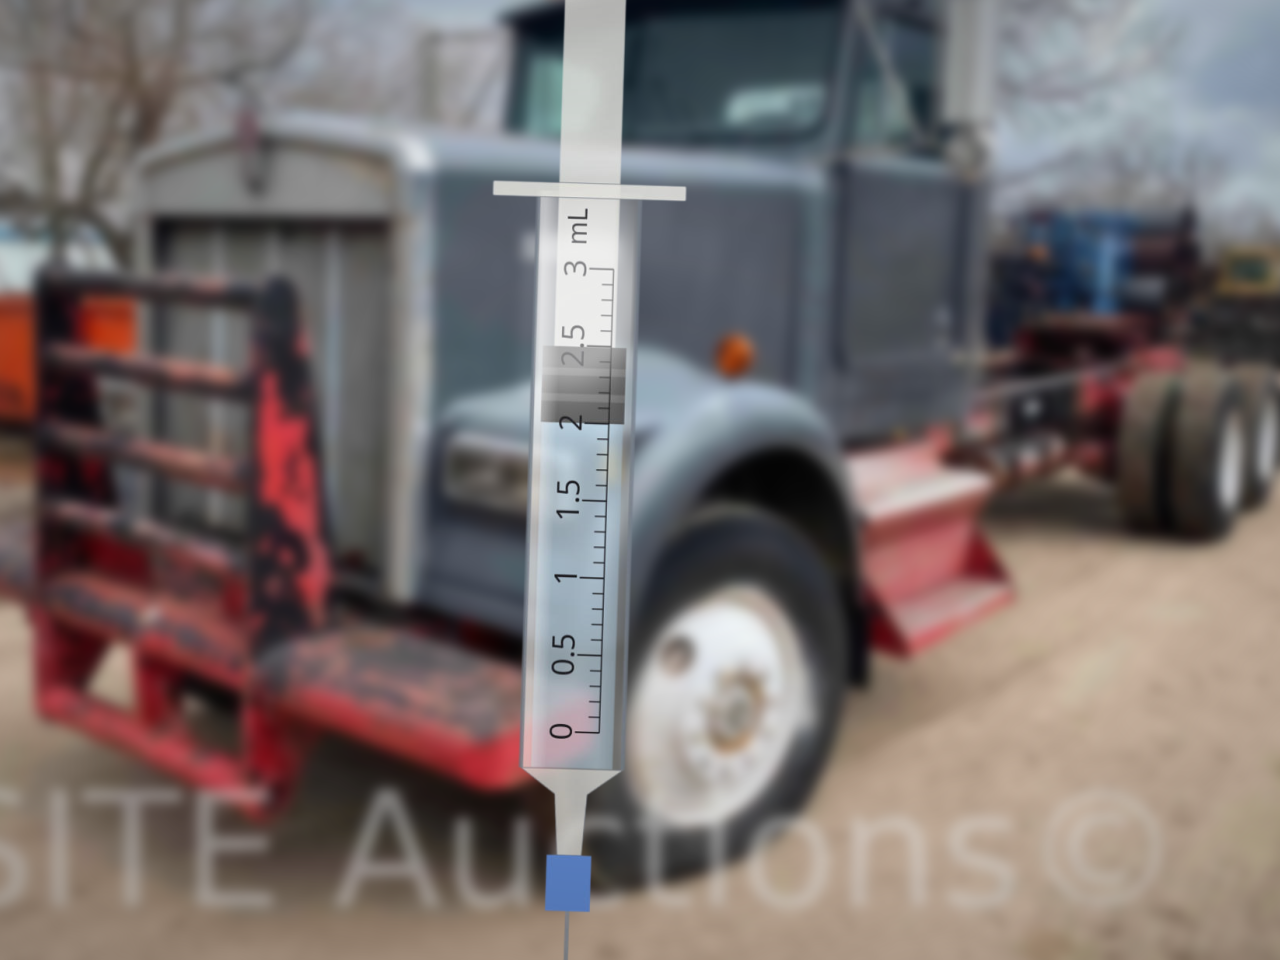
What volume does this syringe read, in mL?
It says 2 mL
